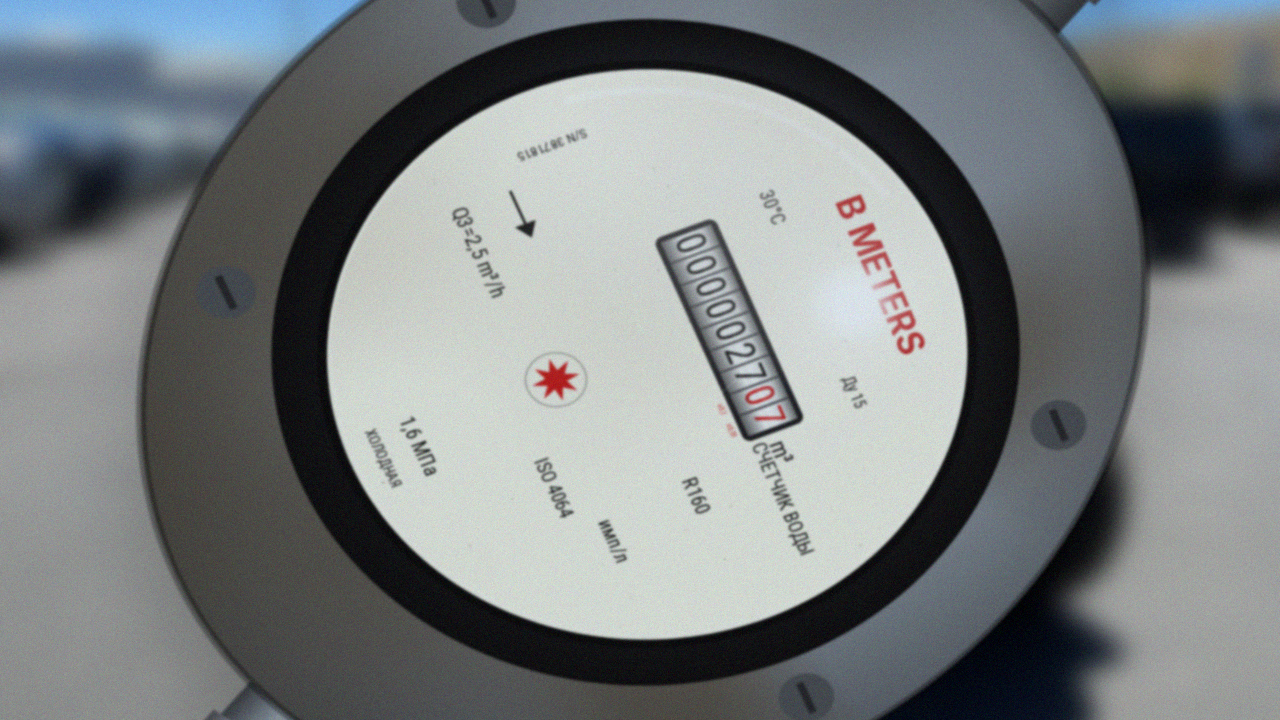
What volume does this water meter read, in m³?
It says 27.07 m³
